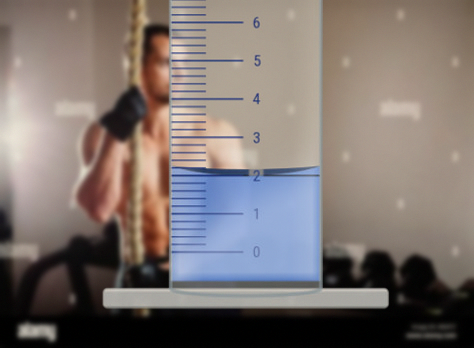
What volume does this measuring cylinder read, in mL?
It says 2 mL
